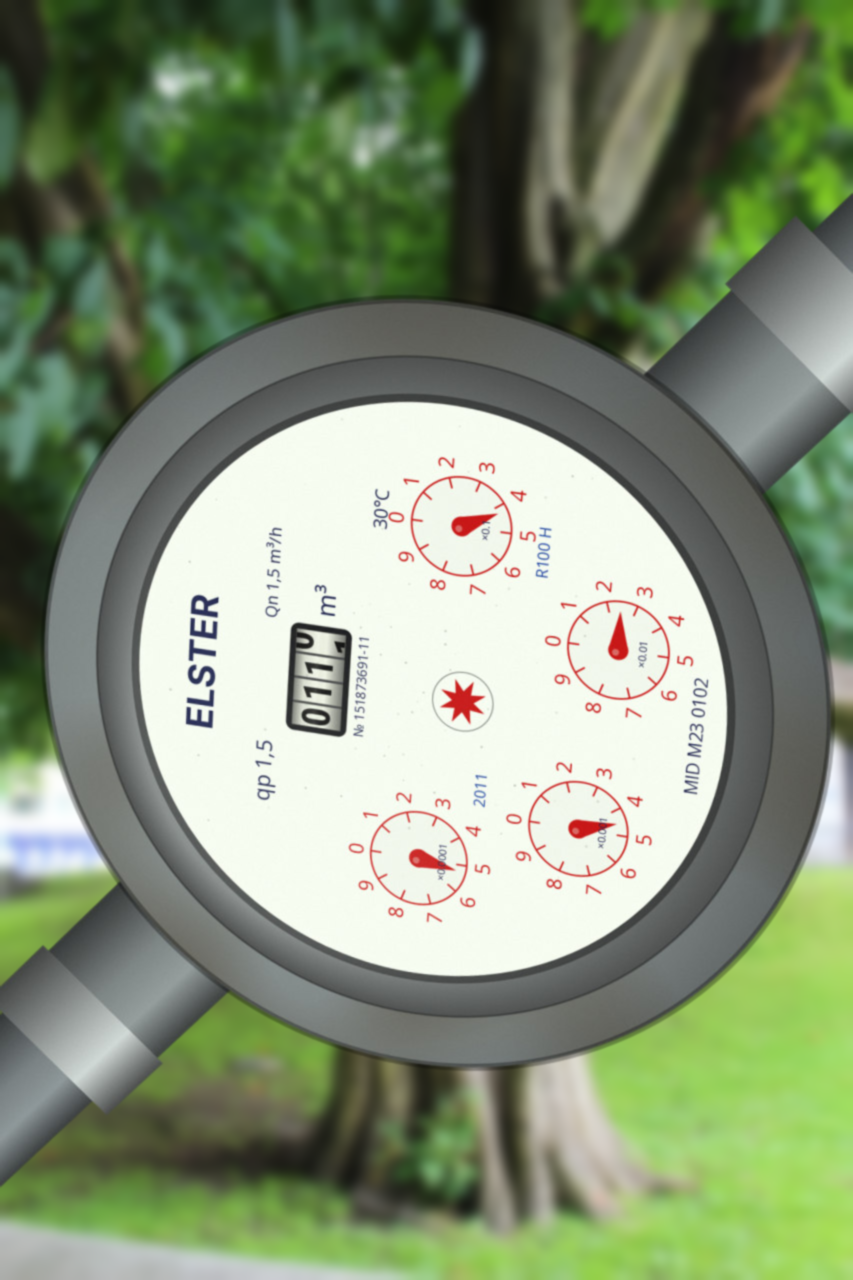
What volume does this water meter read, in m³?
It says 110.4245 m³
